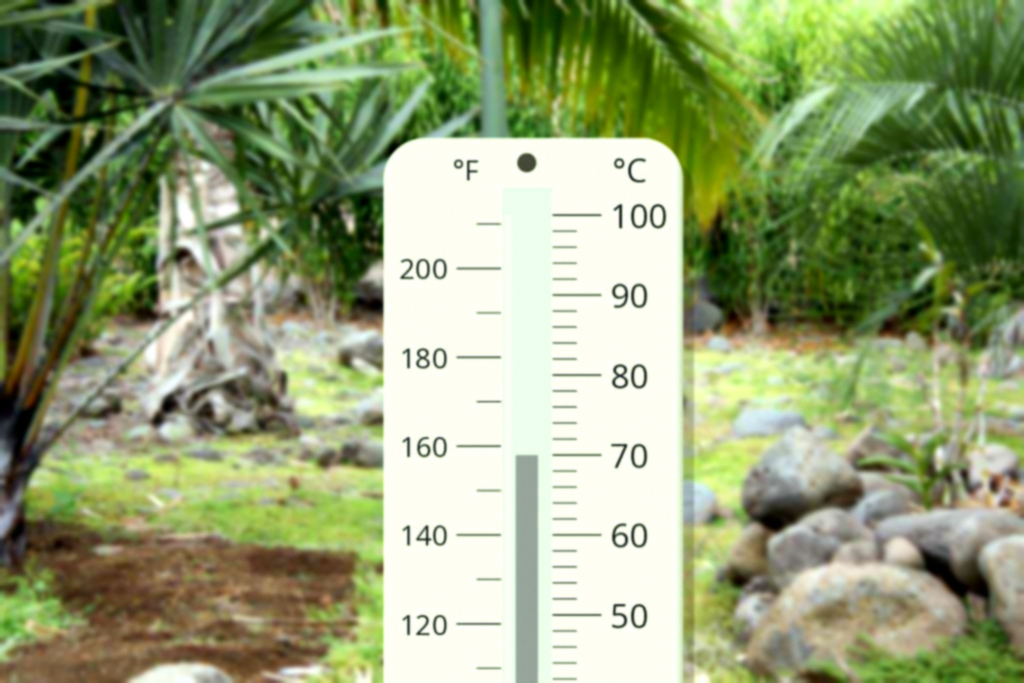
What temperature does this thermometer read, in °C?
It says 70 °C
